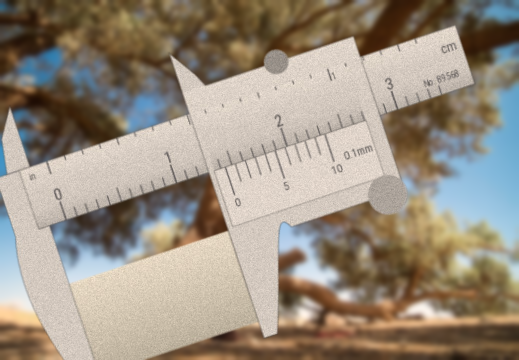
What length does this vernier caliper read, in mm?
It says 14.4 mm
